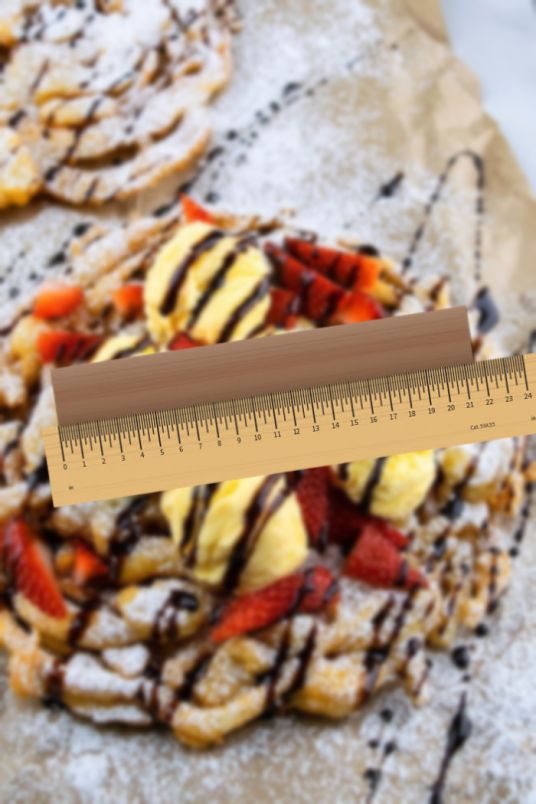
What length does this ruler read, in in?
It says 21.5 in
